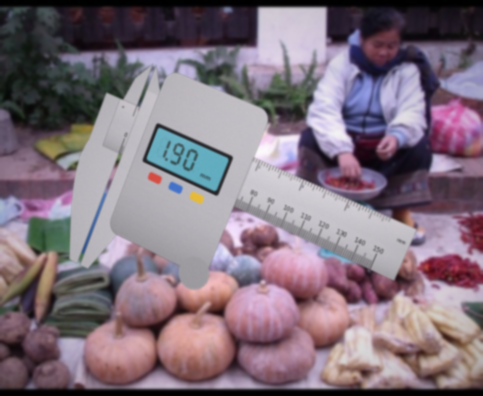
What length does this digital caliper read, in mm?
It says 1.90 mm
